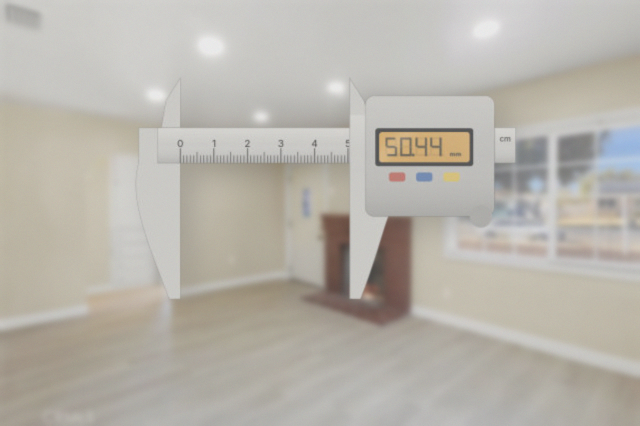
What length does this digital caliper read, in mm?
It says 50.44 mm
